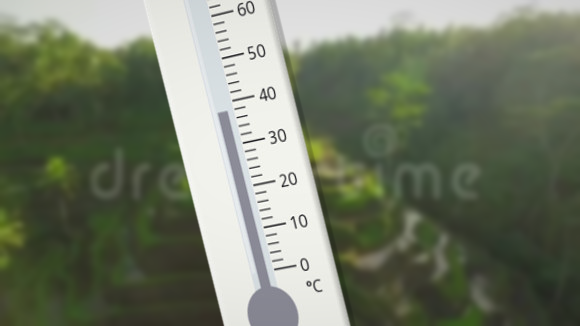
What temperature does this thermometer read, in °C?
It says 38 °C
